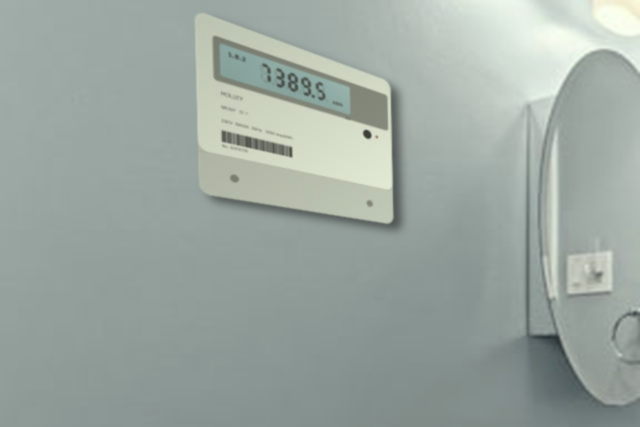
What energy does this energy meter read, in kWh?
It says 7389.5 kWh
